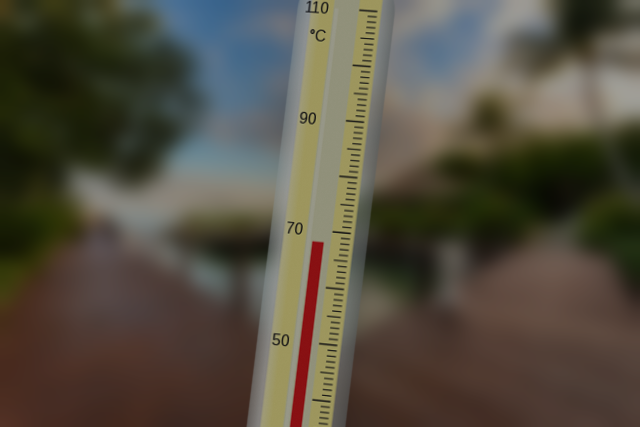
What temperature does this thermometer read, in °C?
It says 68 °C
